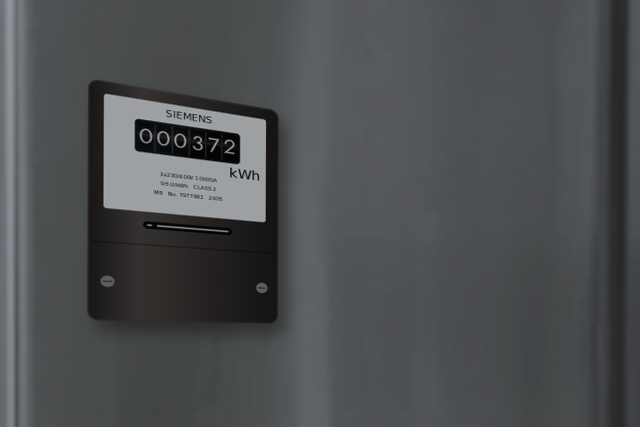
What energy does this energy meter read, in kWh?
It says 372 kWh
